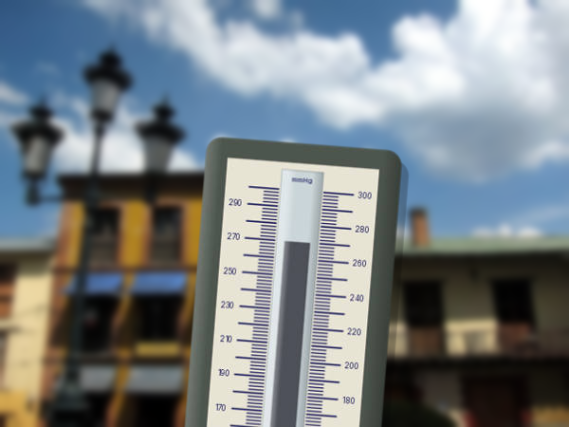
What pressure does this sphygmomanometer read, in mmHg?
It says 270 mmHg
